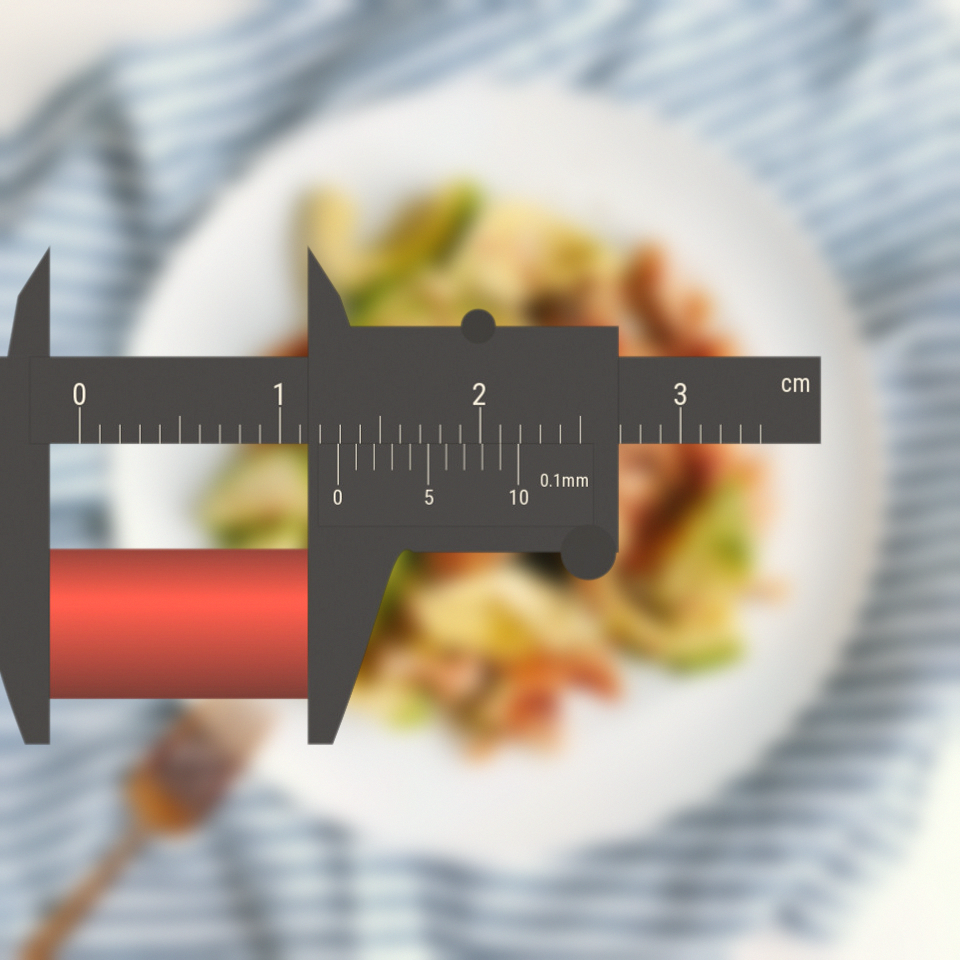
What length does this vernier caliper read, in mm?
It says 12.9 mm
